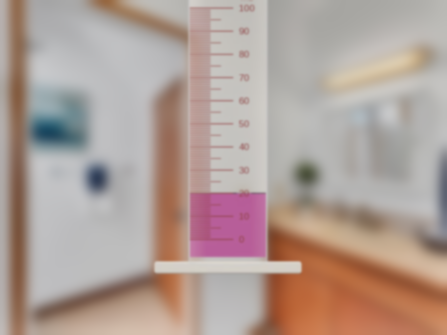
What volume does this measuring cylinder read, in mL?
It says 20 mL
